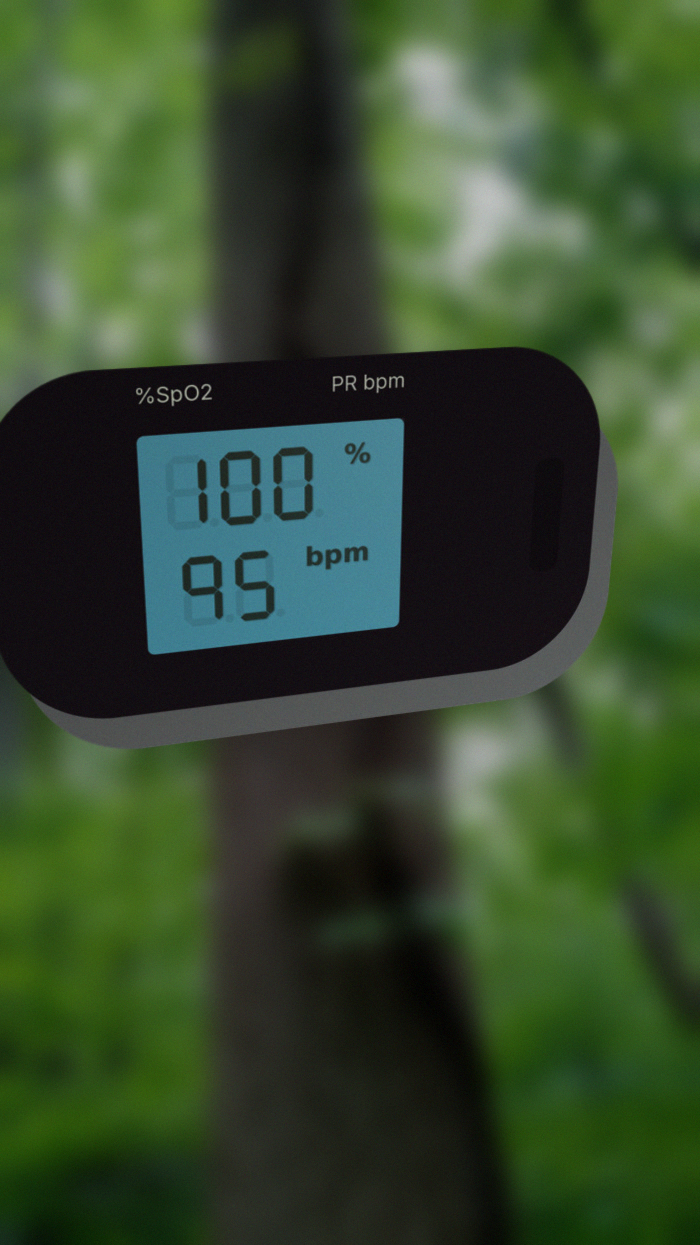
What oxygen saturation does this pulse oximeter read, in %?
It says 100 %
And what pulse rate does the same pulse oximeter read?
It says 95 bpm
